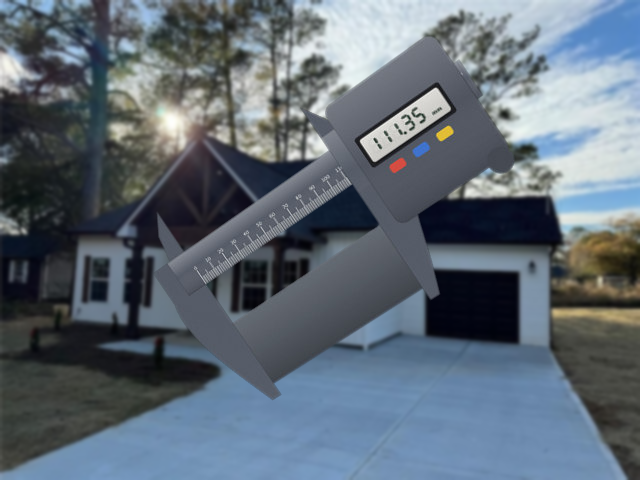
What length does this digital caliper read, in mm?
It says 111.35 mm
